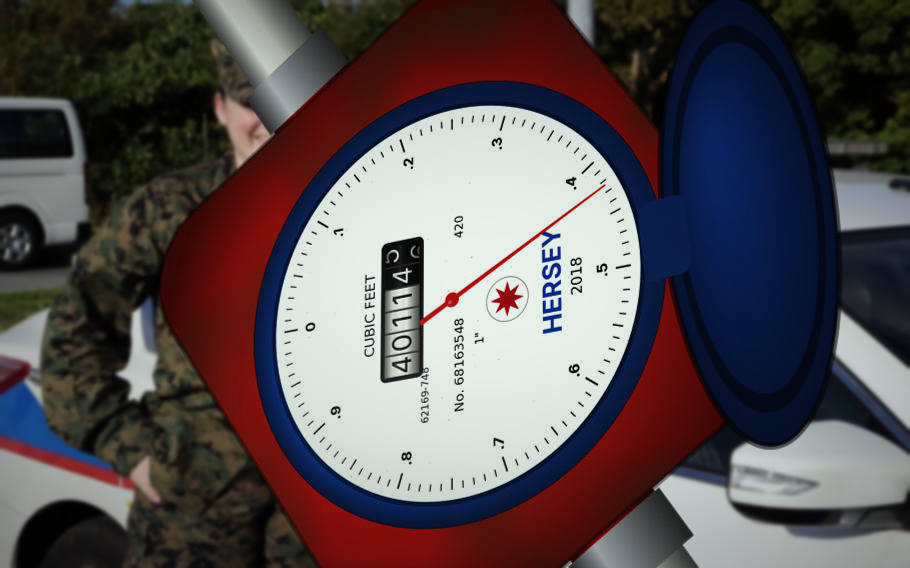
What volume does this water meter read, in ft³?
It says 401145.42 ft³
